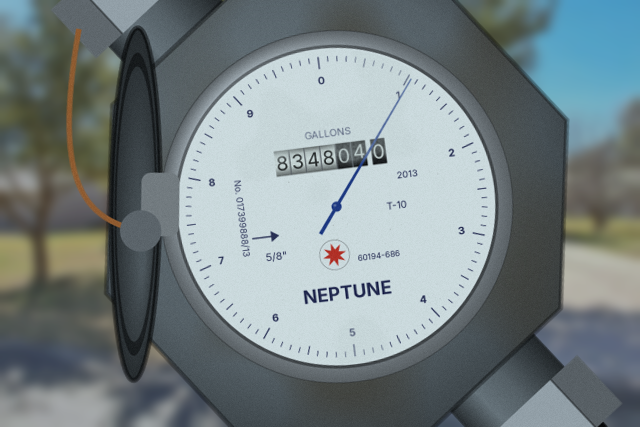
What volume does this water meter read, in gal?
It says 8348041.0 gal
